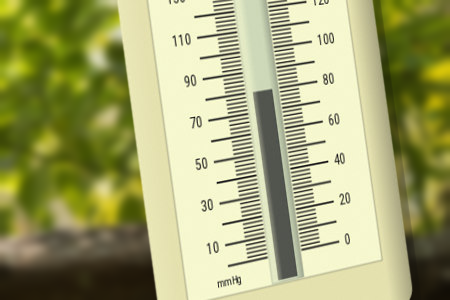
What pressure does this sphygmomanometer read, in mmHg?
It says 80 mmHg
